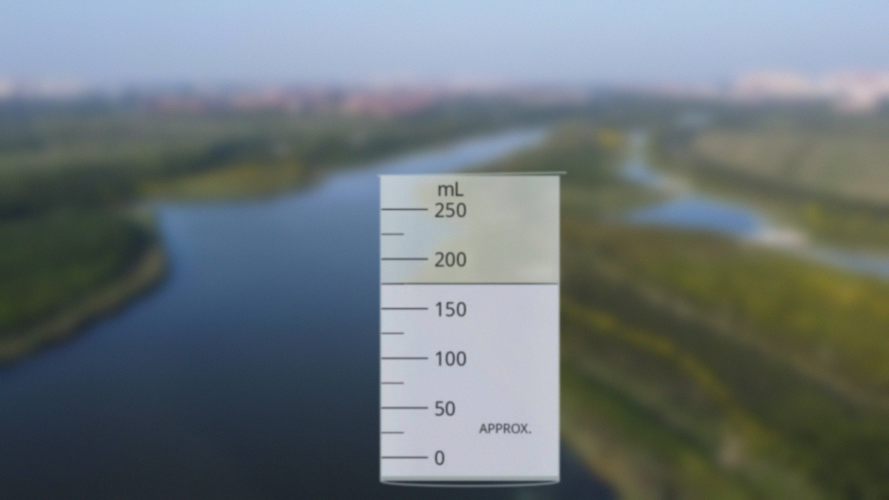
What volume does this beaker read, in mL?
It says 175 mL
